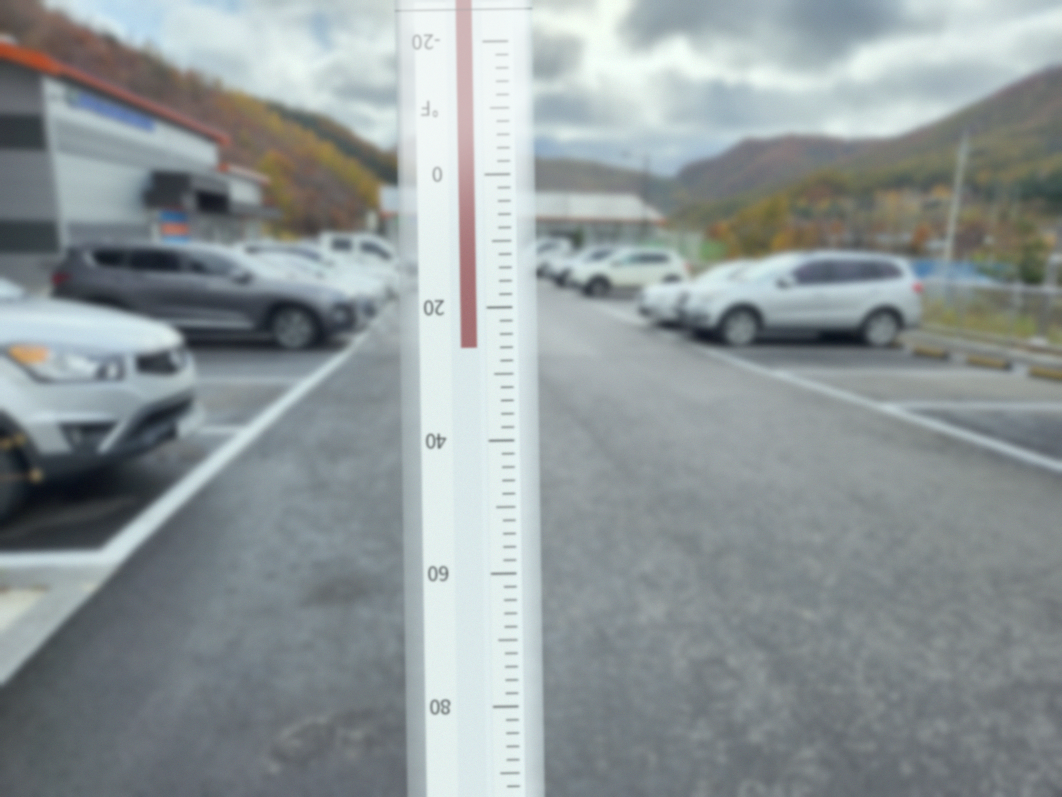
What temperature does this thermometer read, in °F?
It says 26 °F
